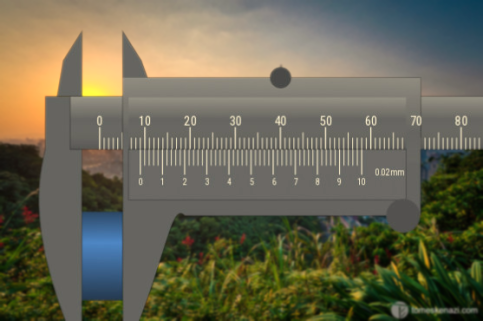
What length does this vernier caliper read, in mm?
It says 9.0 mm
